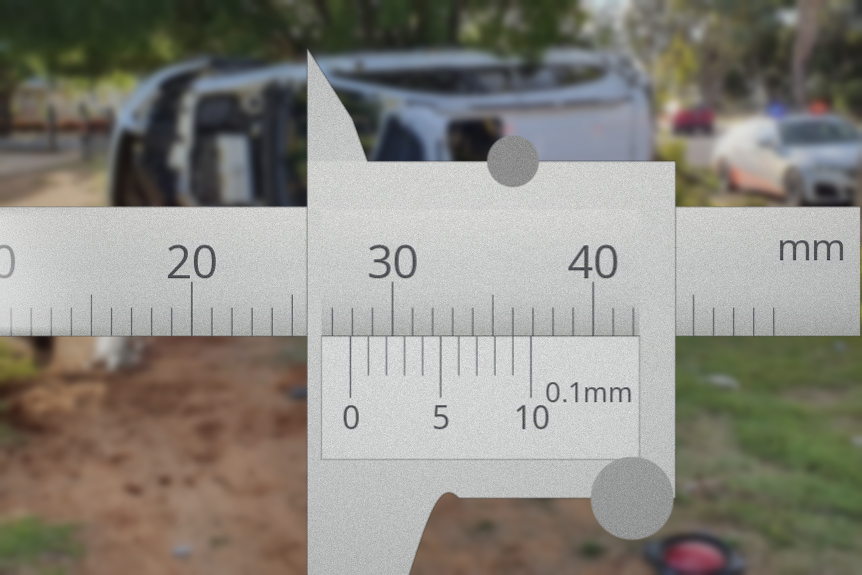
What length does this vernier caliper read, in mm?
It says 27.9 mm
